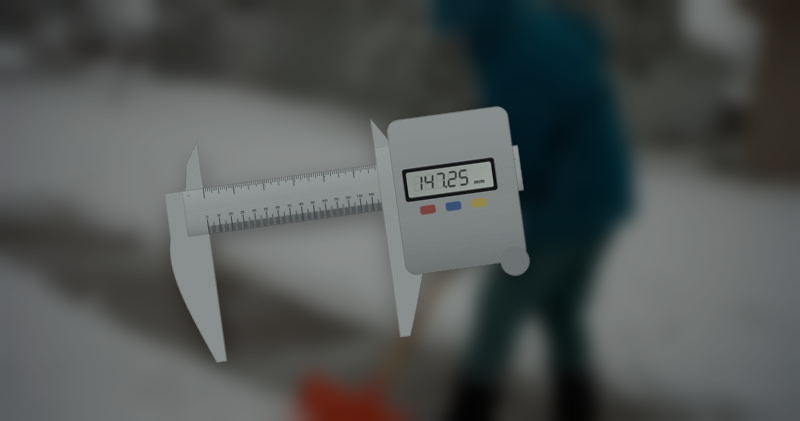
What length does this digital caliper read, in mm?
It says 147.25 mm
